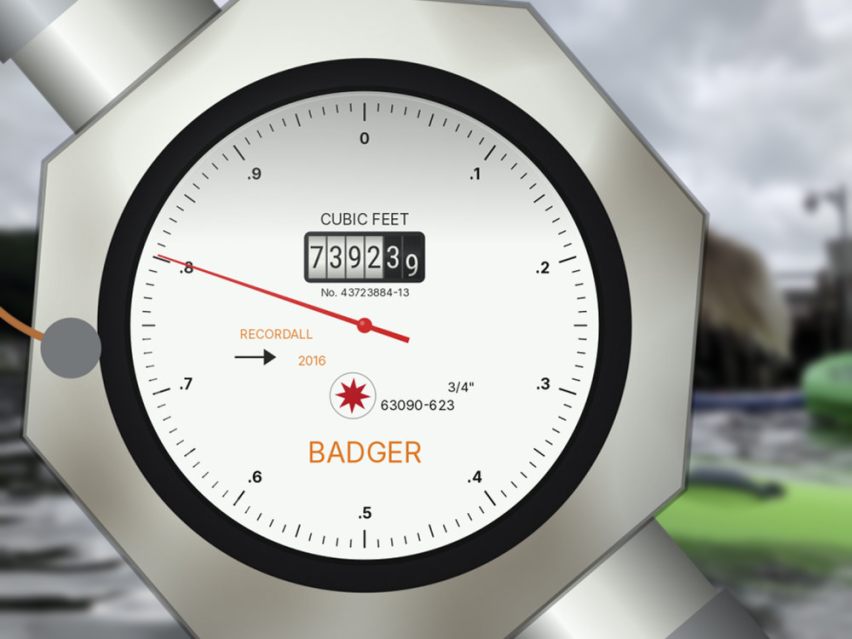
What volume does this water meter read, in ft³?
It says 739238.80 ft³
